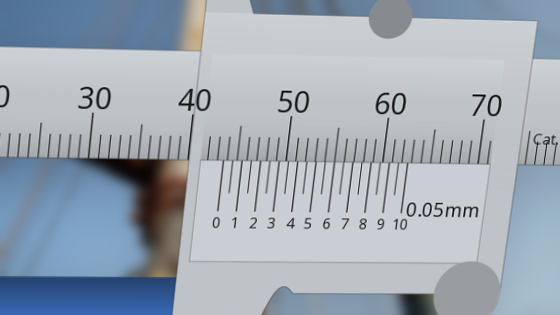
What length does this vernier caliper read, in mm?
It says 43.6 mm
